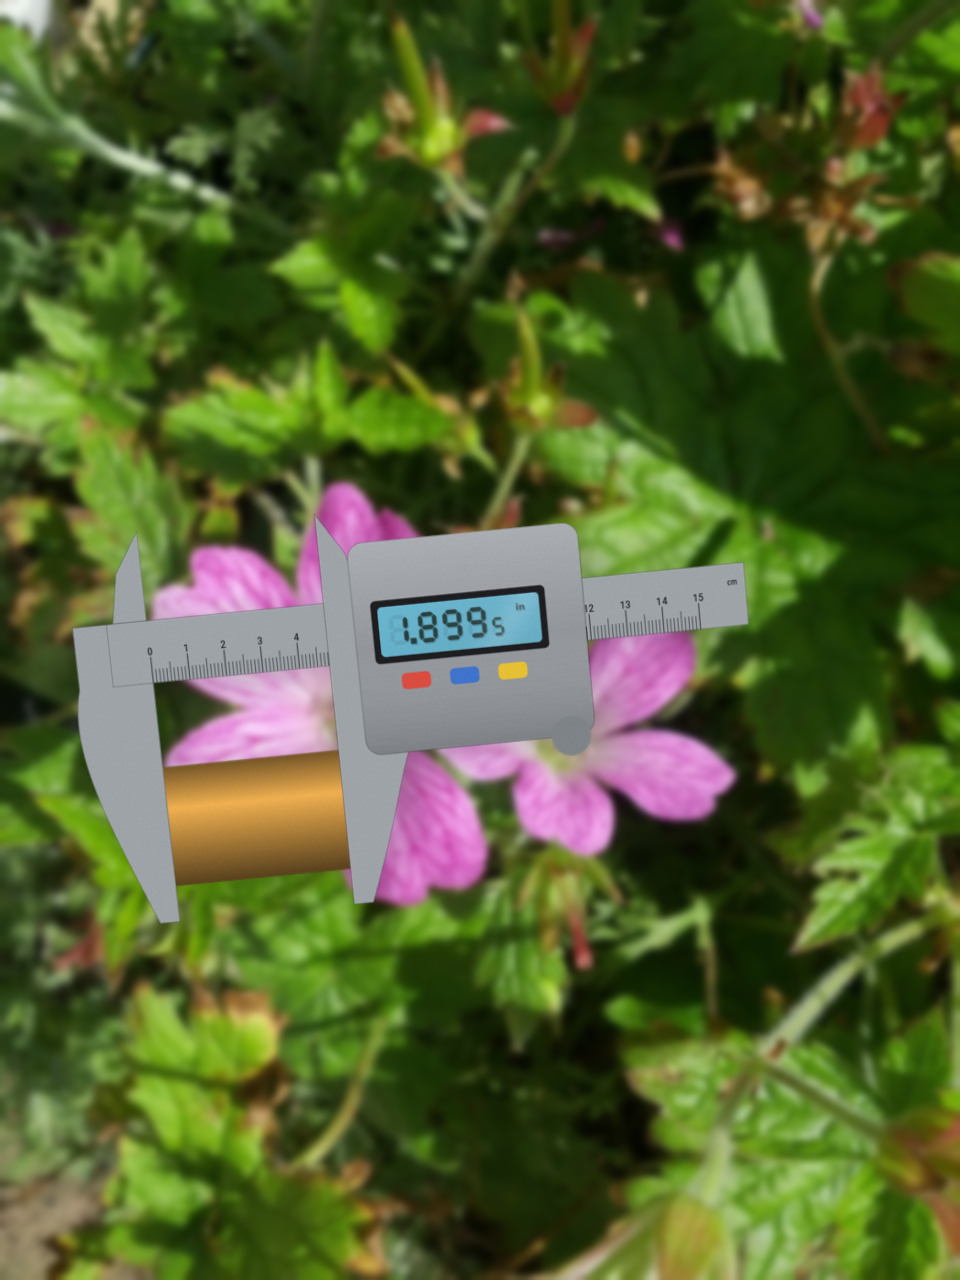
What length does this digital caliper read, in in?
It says 1.8995 in
